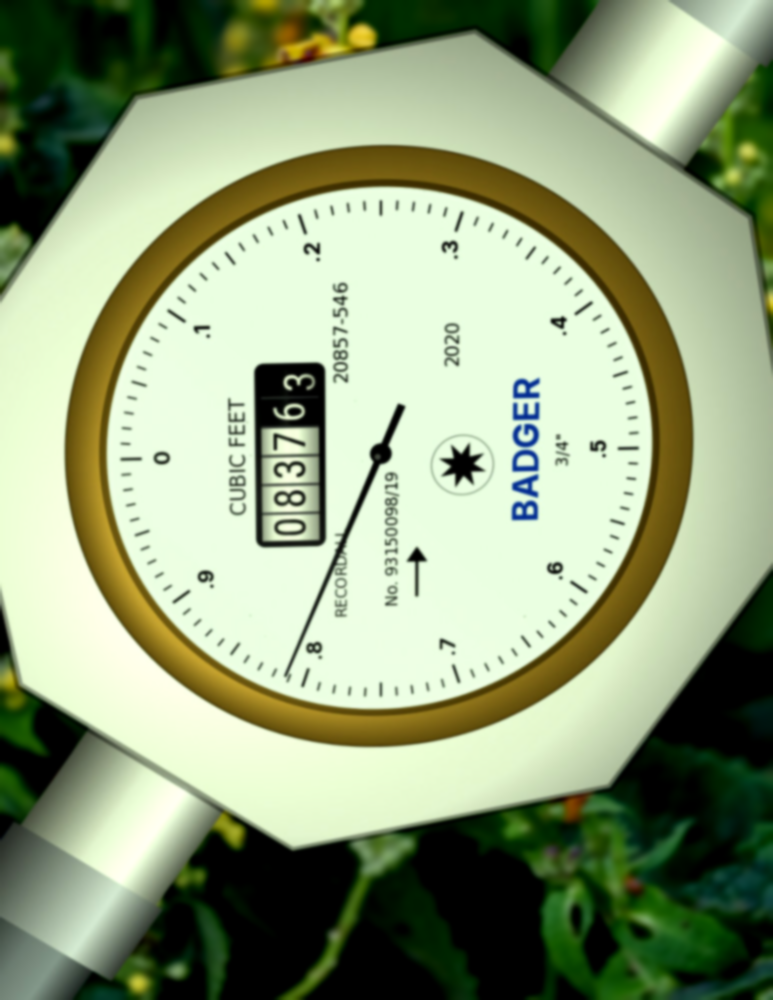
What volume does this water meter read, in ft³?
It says 83762.81 ft³
